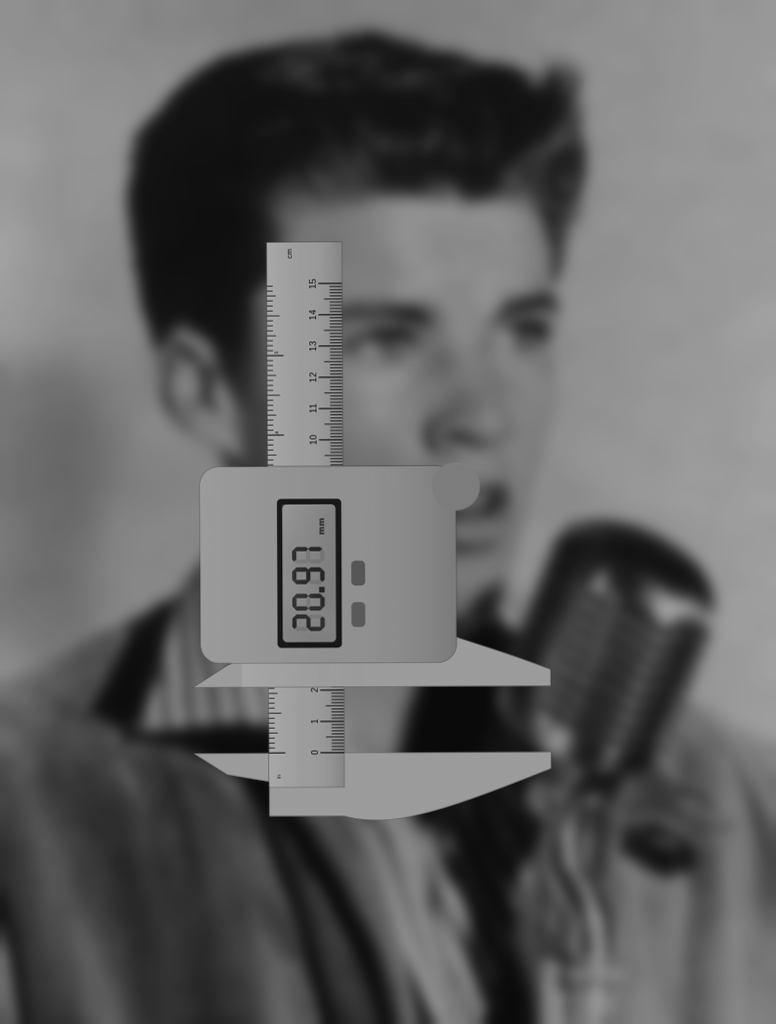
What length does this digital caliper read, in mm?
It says 20.97 mm
